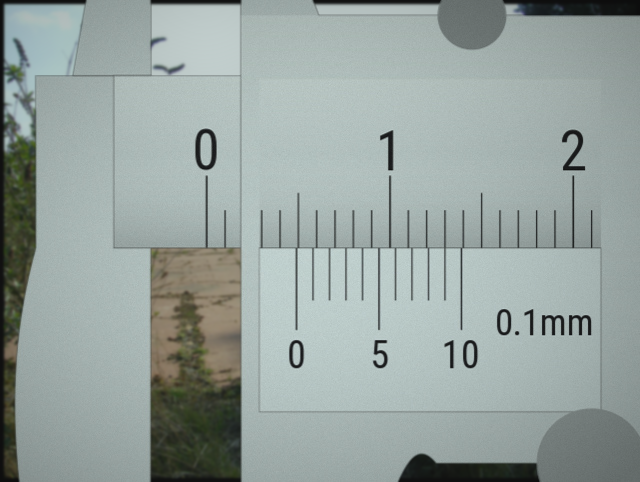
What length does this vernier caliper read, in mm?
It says 4.9 mm
